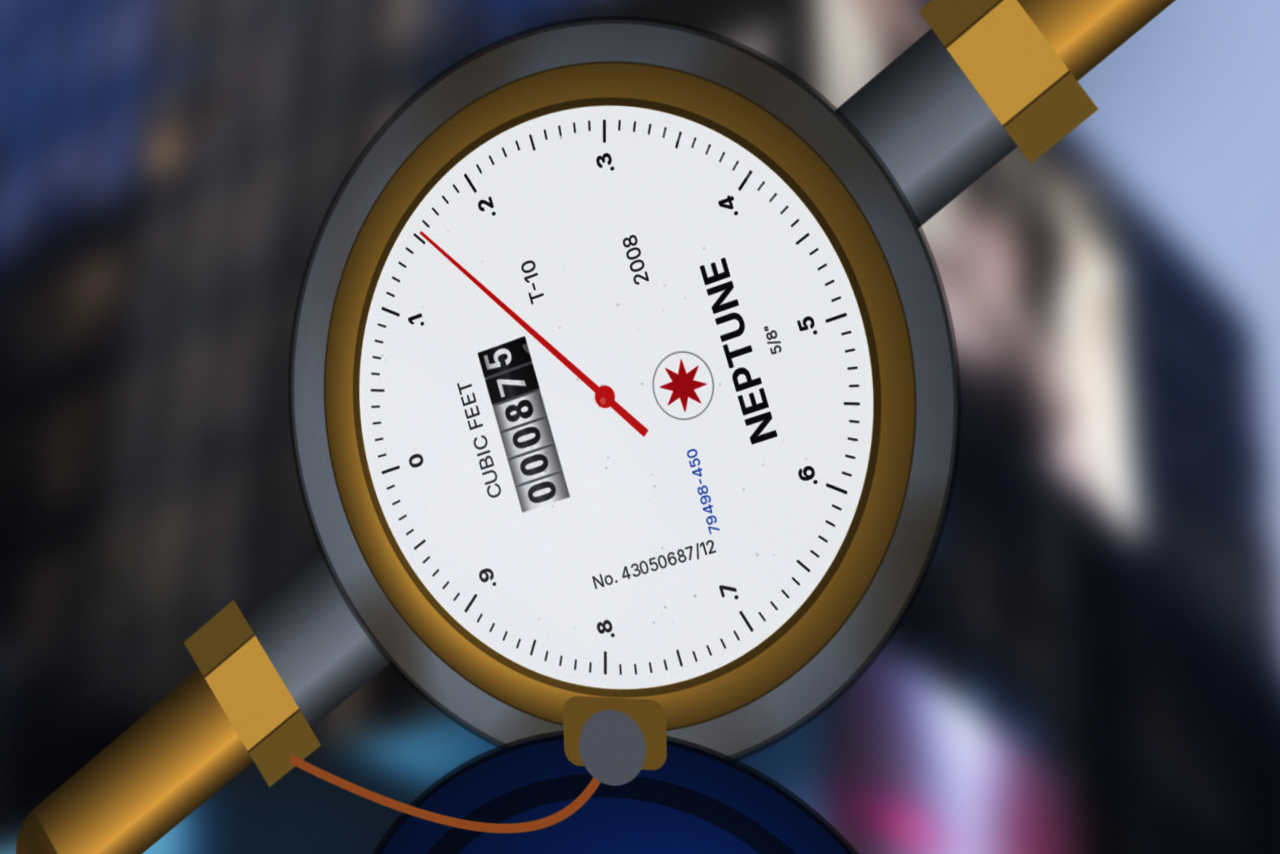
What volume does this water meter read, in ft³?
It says 875.15 ft³
